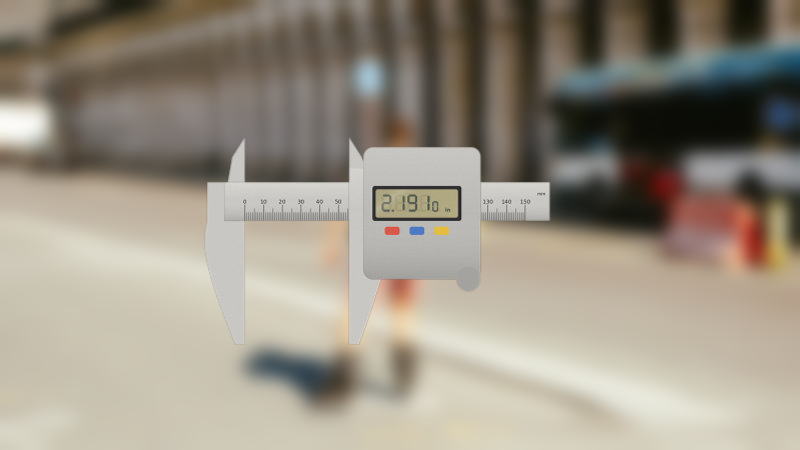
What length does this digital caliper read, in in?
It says 2.1910 in
